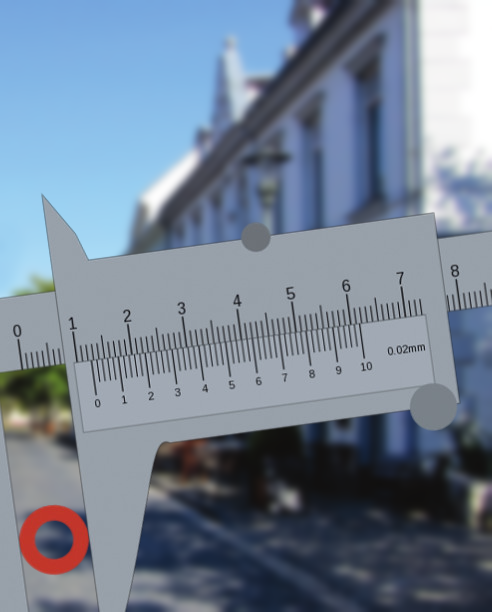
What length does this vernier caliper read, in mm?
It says 12.6 mm
